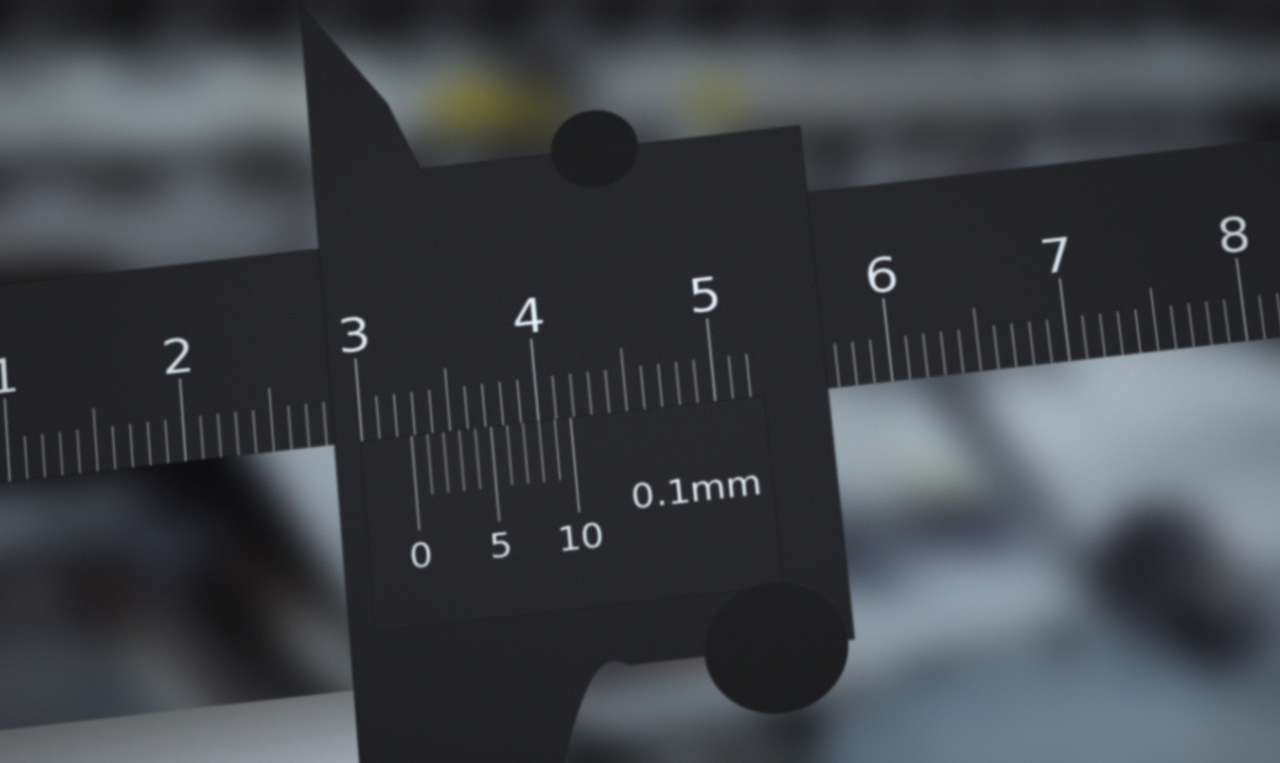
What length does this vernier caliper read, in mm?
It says 32.8 mm
